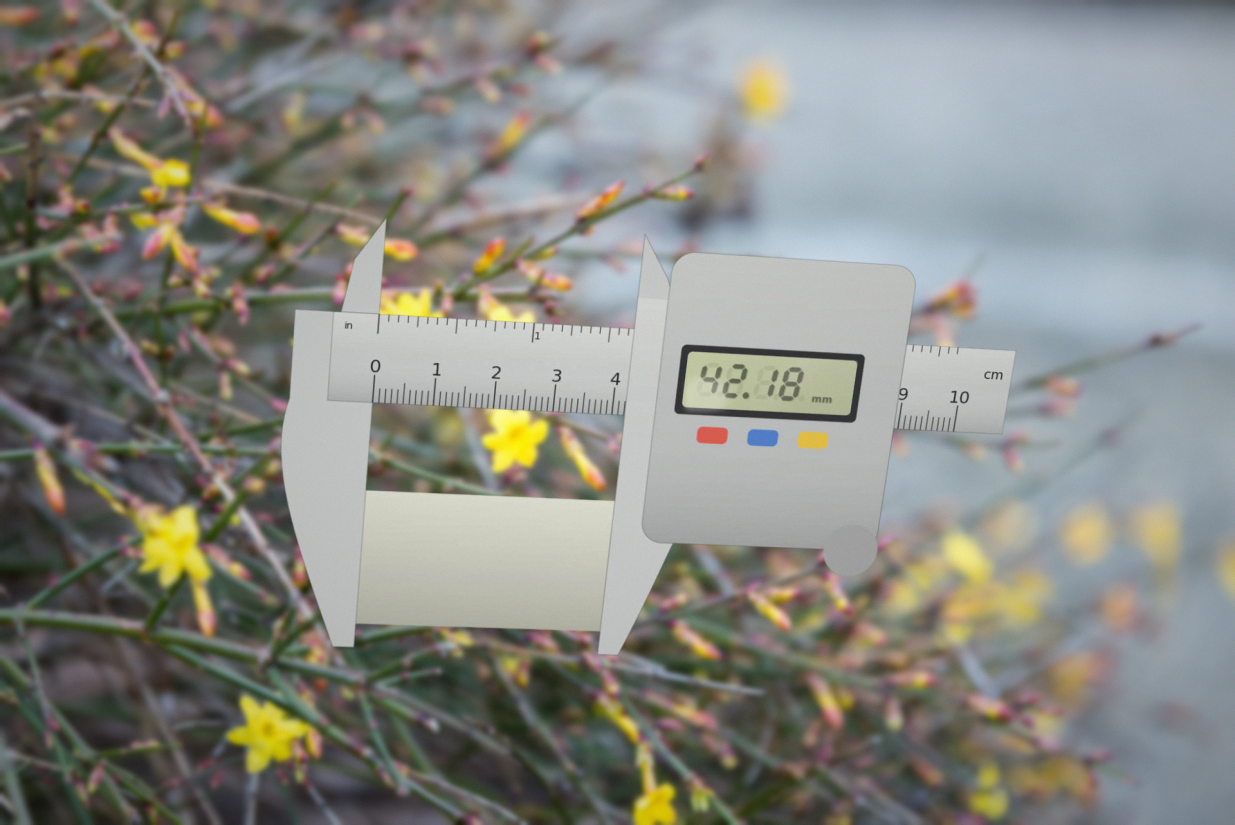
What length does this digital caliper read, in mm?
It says 42.18 mm
